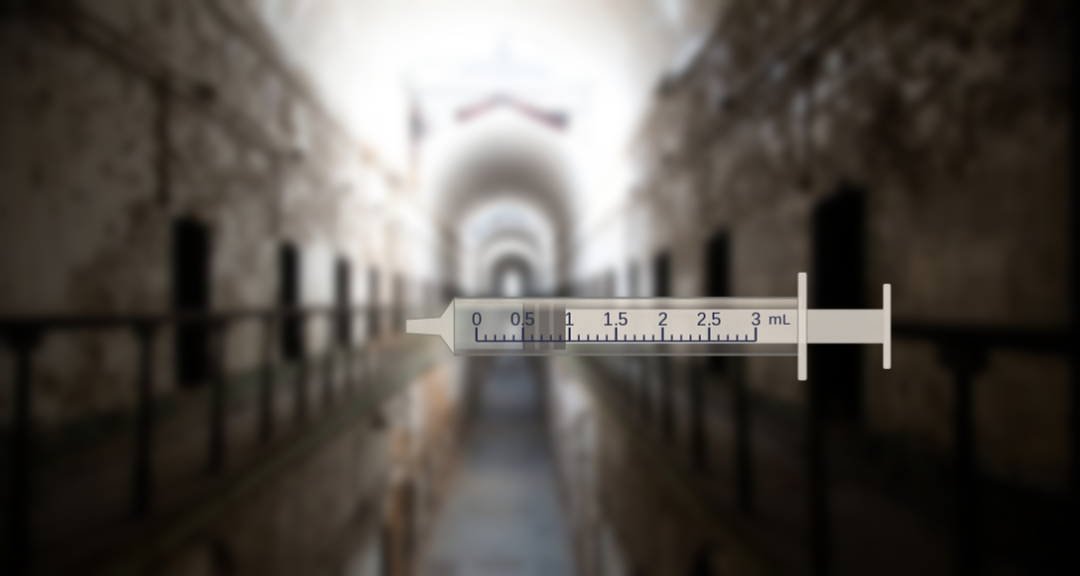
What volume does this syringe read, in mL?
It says 0.5 mL
